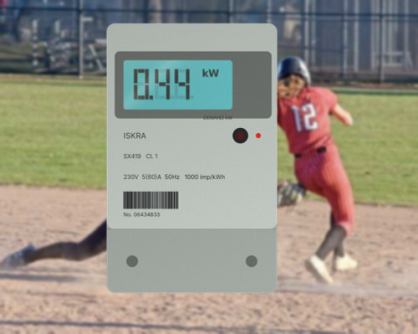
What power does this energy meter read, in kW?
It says 0.44 kW
